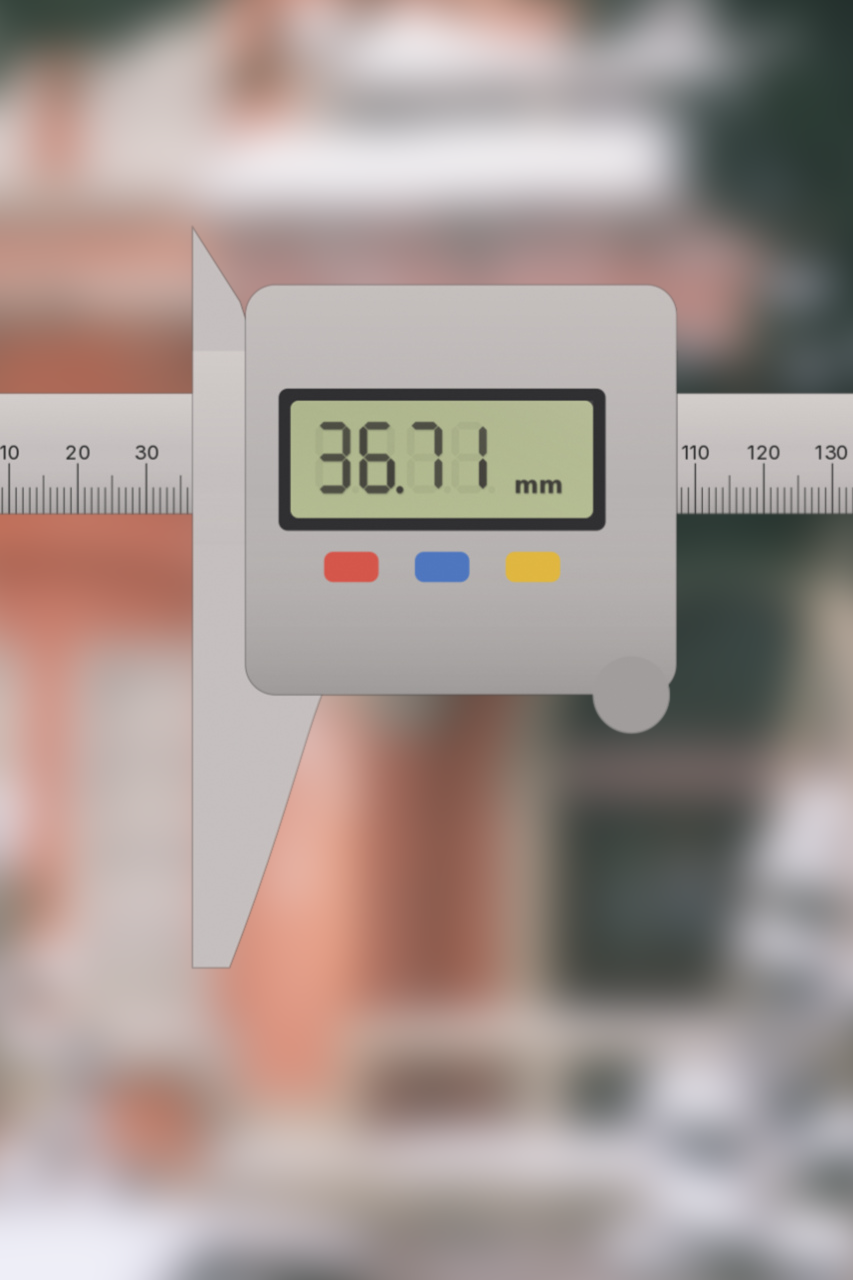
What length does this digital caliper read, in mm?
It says 36.71 mm
